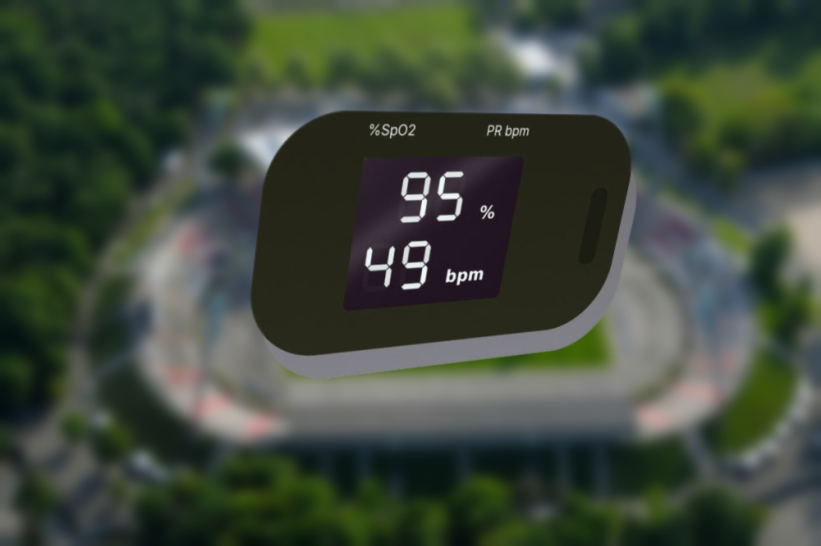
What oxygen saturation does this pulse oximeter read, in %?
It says 95 %
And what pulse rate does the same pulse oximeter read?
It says 49 bpm
